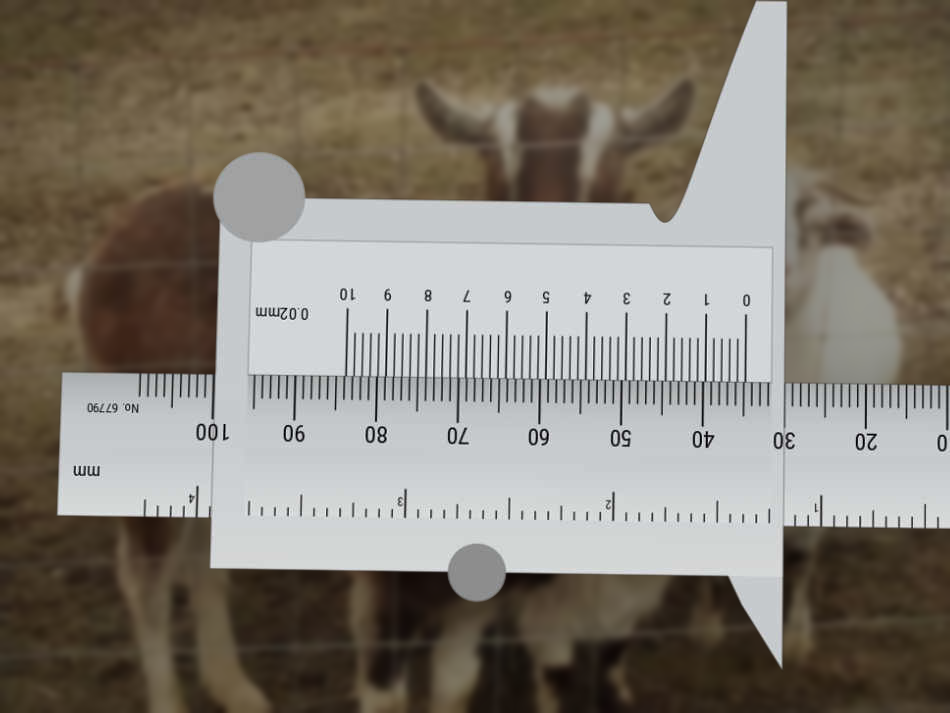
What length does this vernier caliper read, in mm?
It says 34.8 mm
